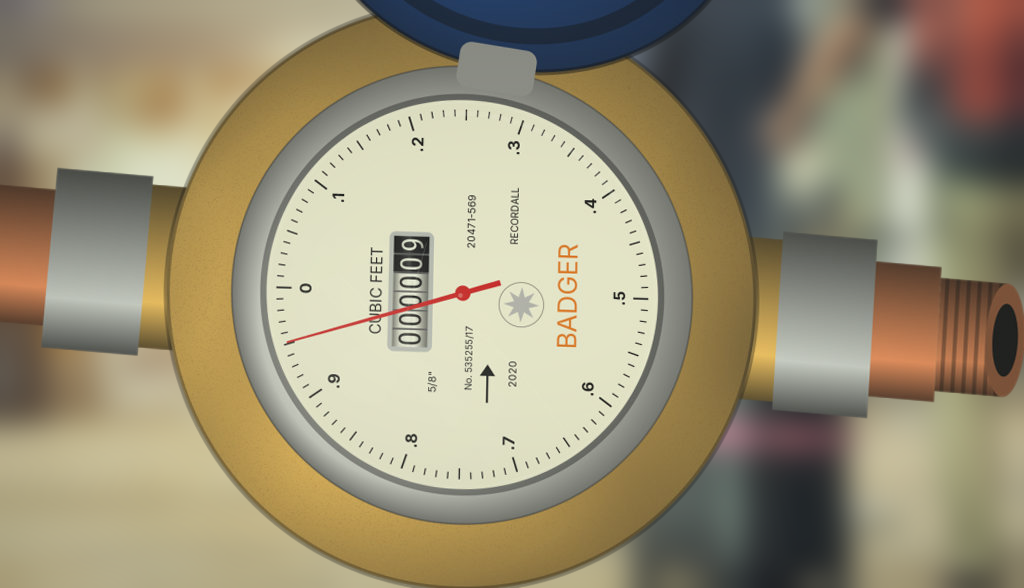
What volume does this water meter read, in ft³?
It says 8.95 ft³
